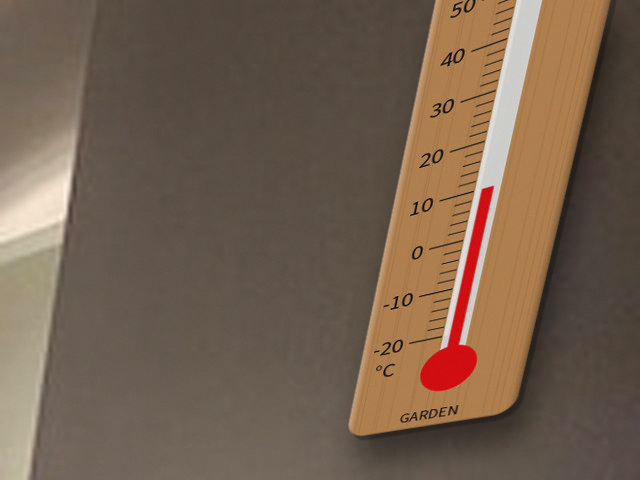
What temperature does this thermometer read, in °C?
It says 10 °C
